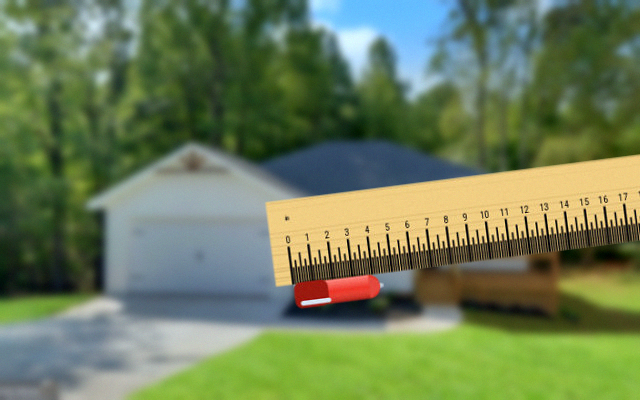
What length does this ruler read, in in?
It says 4.5 in
